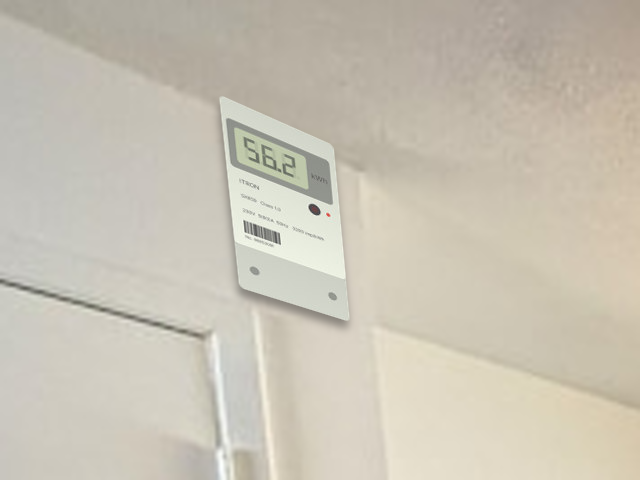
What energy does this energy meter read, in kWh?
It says 56.2 kWh
